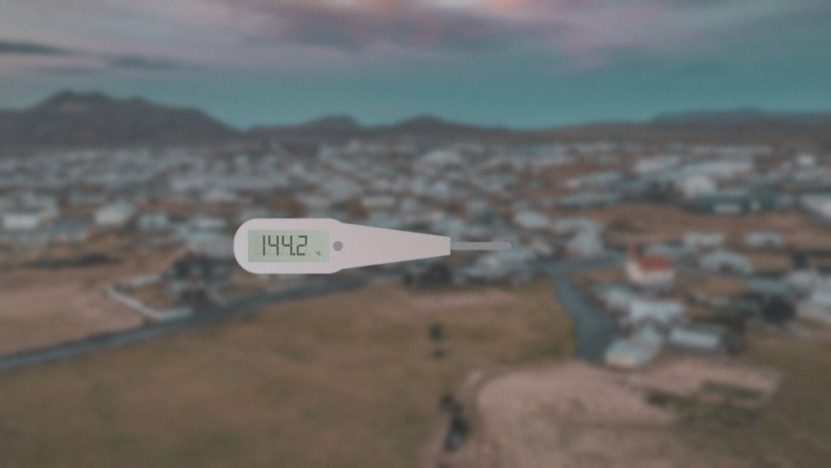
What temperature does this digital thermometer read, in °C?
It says 144.2 °C
